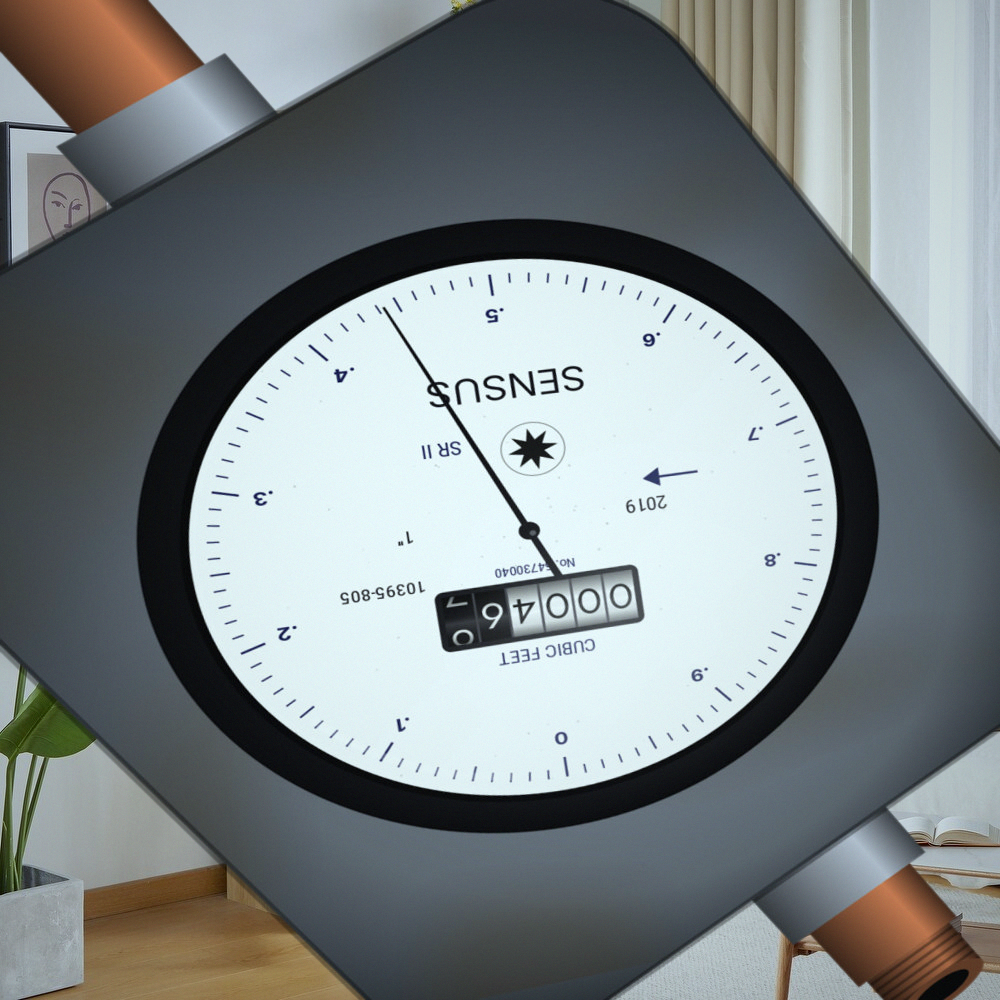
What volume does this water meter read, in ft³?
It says 466.44 ft³
